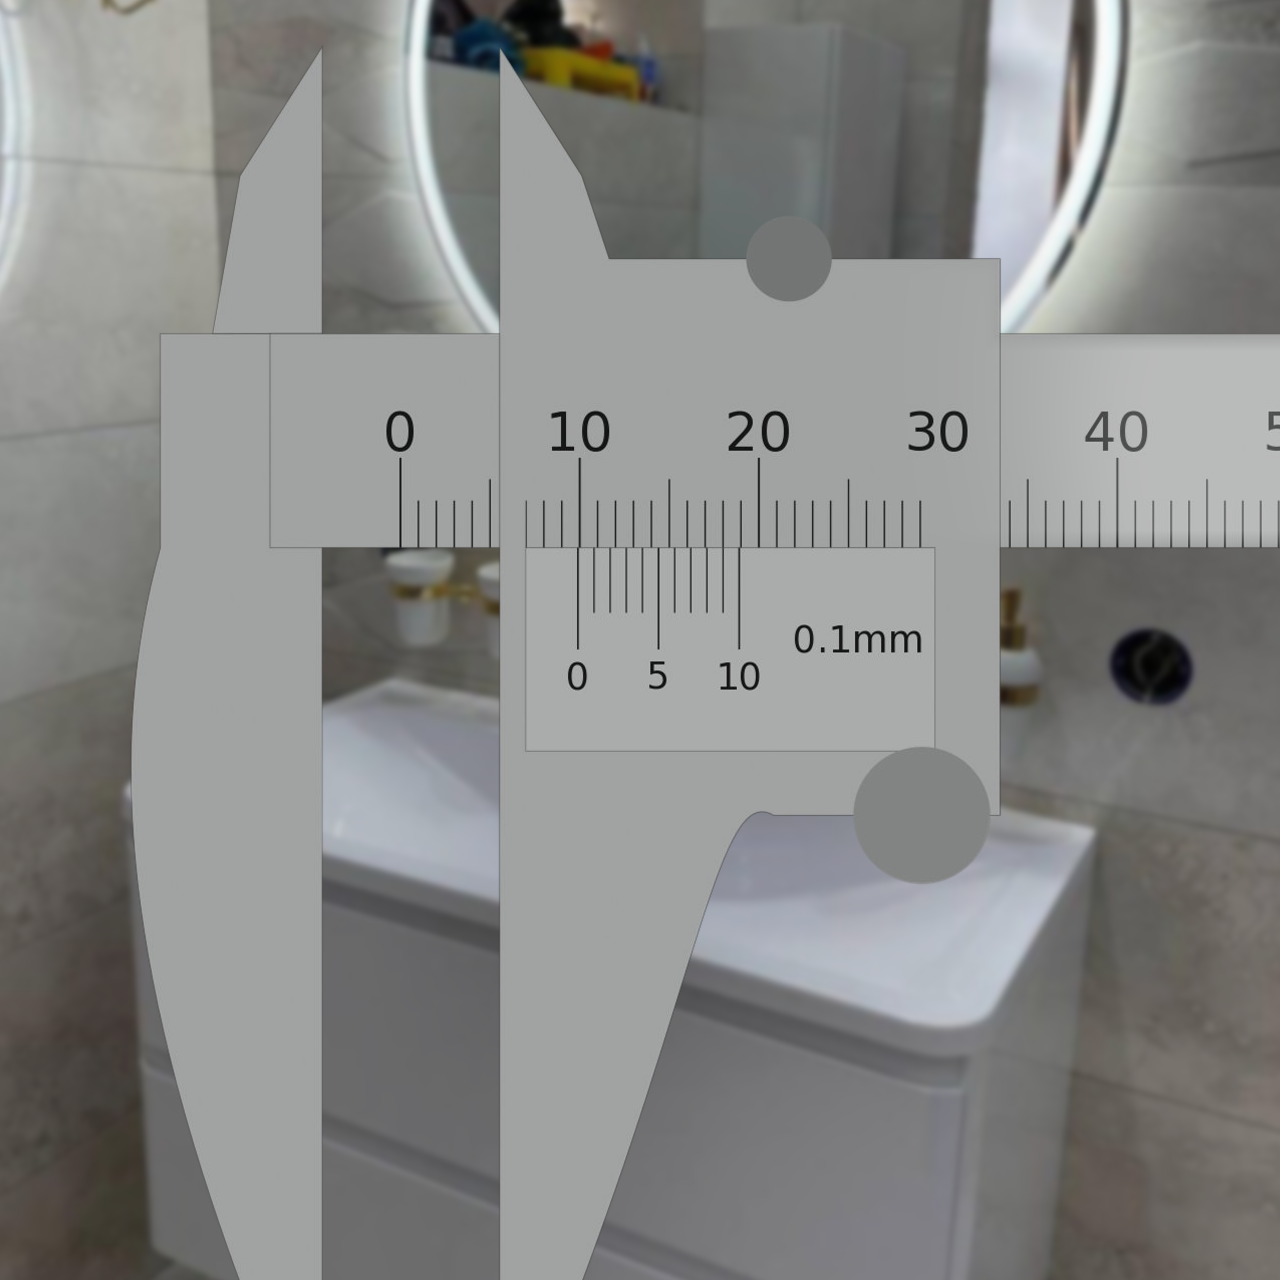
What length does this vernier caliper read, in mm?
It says 9.9 mm
